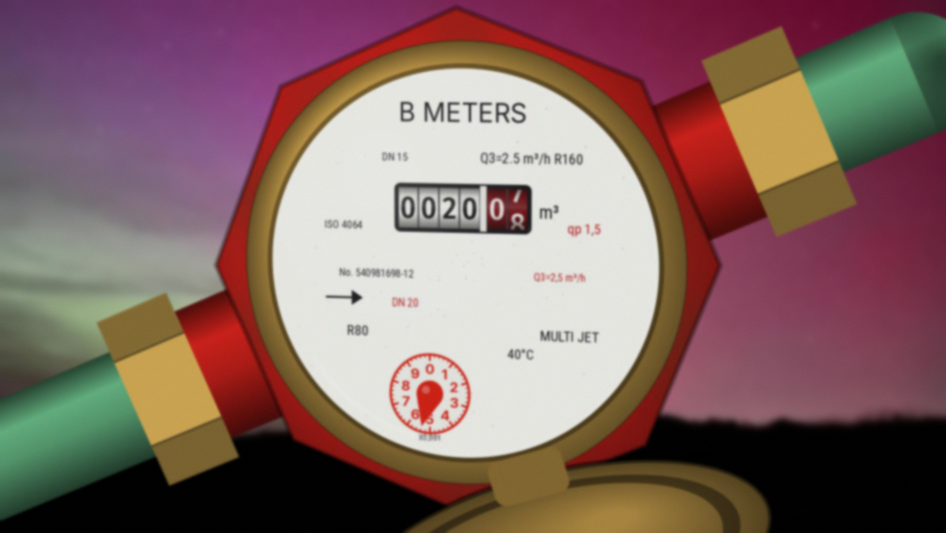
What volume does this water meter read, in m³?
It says 20.075 m³
